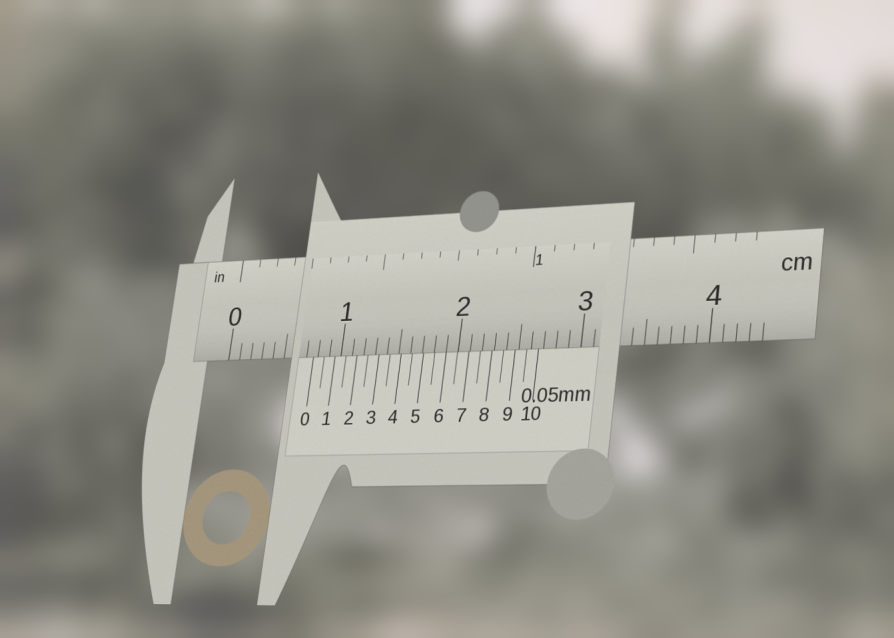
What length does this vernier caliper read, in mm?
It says 7.6 mm
